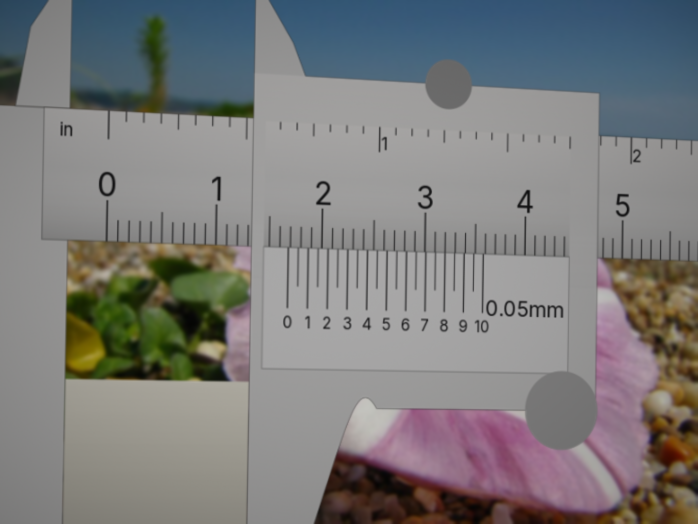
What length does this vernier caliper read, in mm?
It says 16.8 mm
